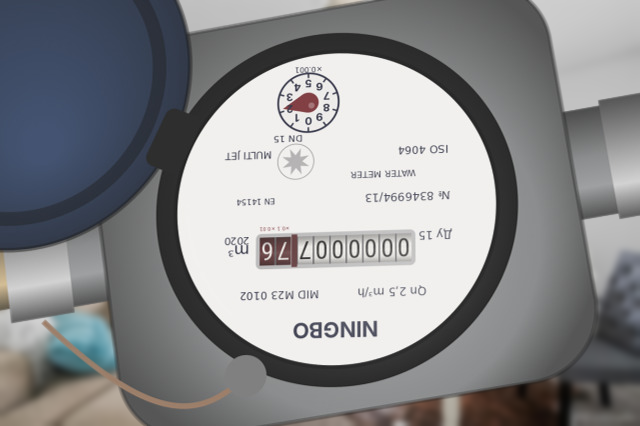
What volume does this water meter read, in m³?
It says 7.762 m³
